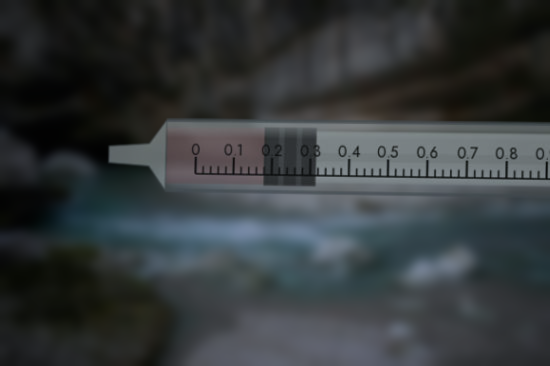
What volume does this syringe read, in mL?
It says 0.18 mL
